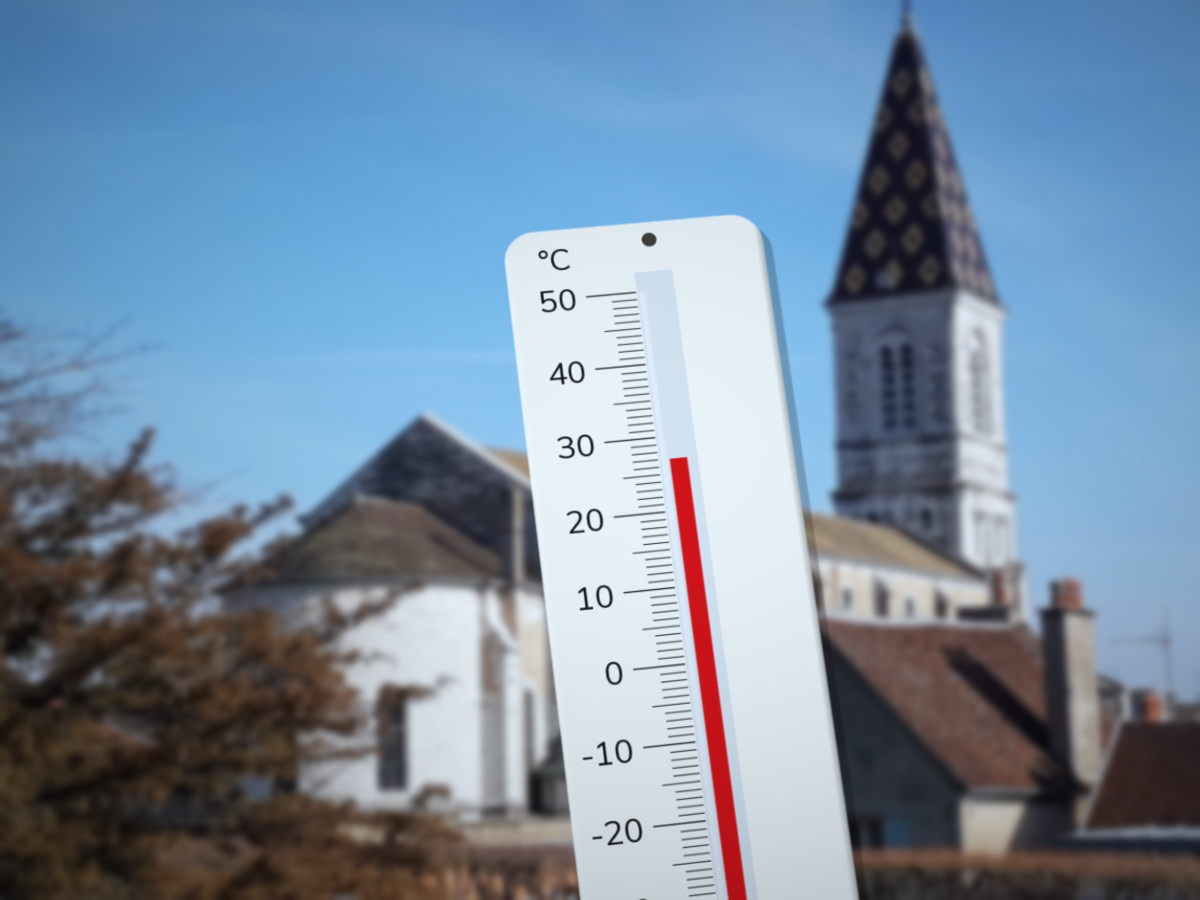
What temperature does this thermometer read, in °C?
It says 27 °C
